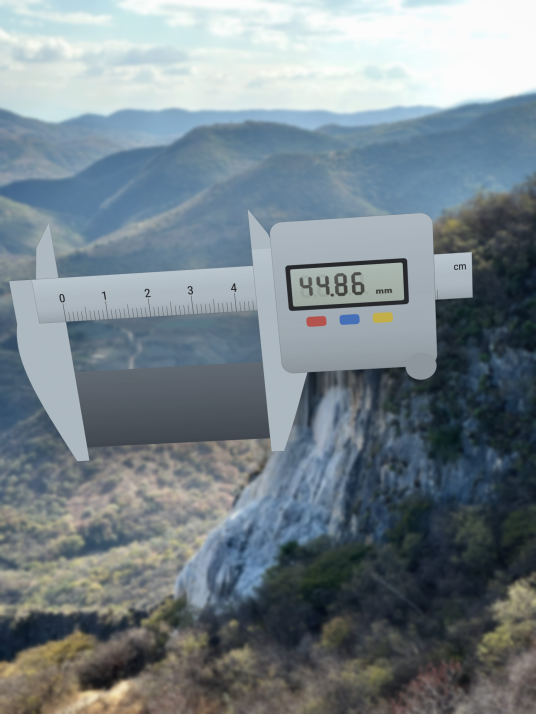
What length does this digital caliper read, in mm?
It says 44.86 mm
